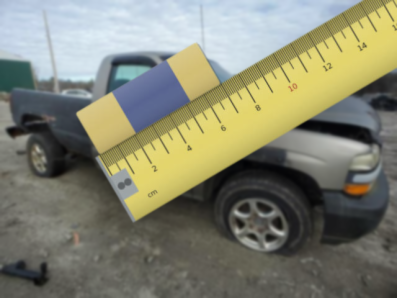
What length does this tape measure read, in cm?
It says 7 cm
